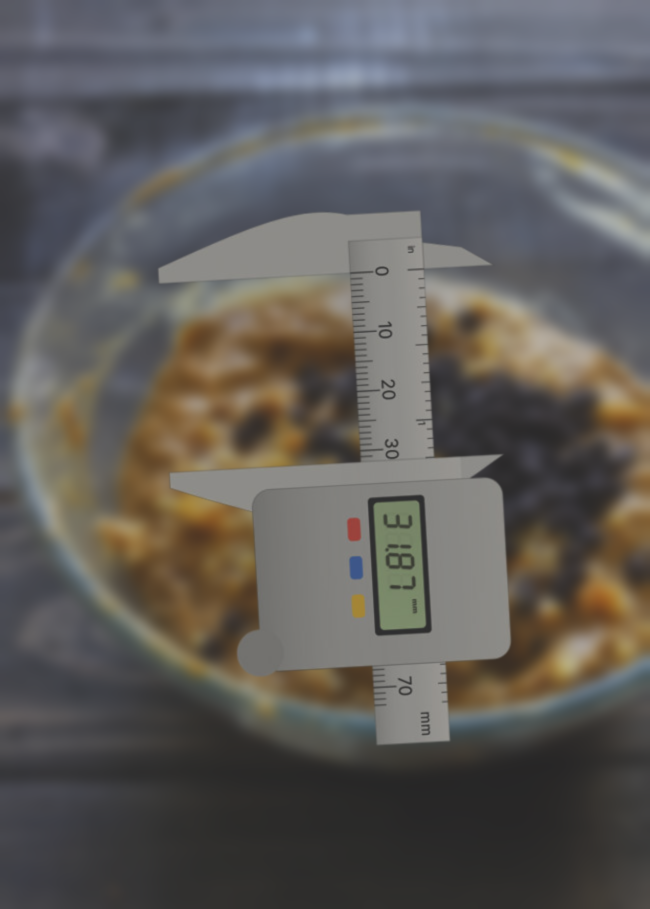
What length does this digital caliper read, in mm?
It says 31.87 mm
